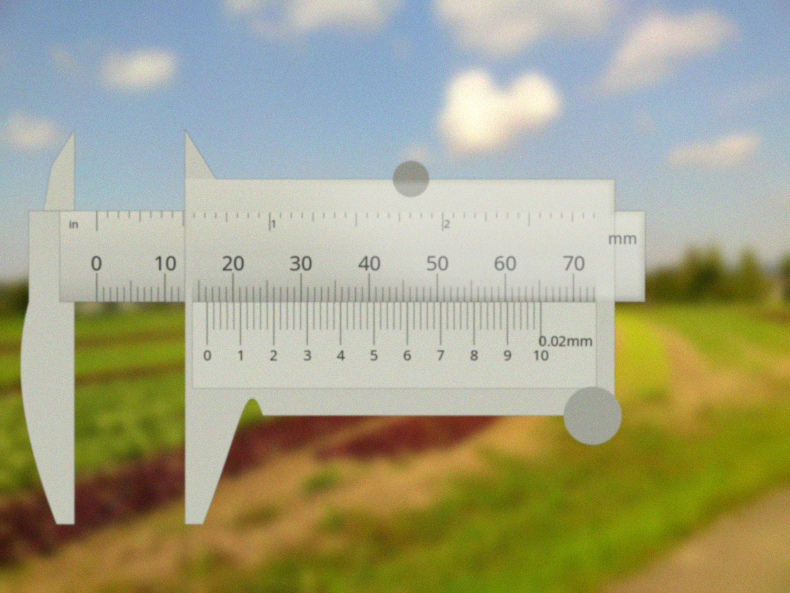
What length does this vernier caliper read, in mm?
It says 16.2 mm
